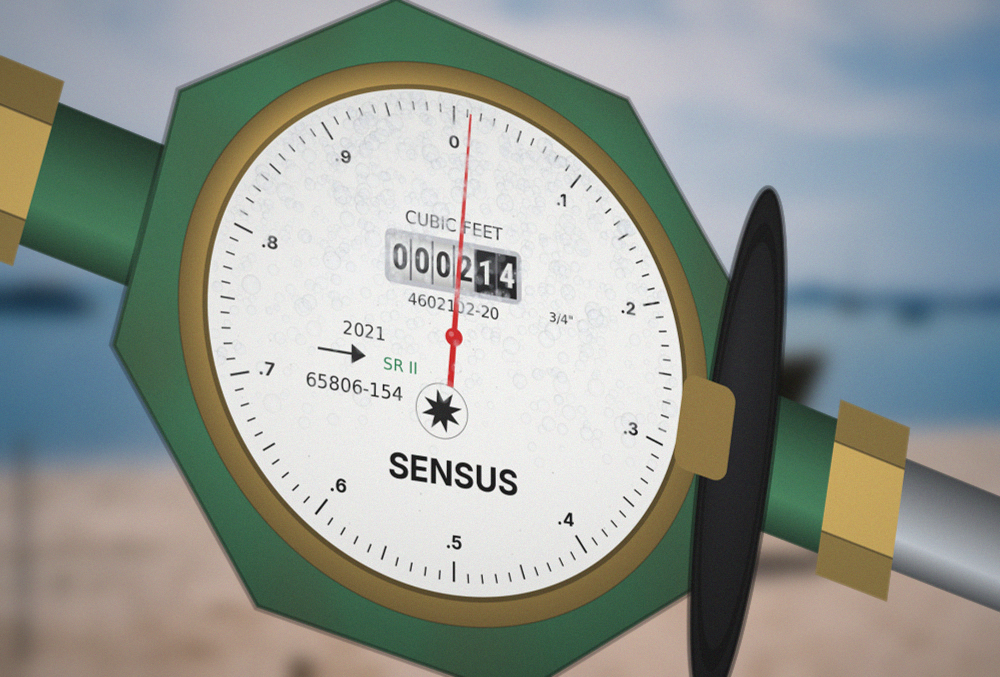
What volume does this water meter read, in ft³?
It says 214.01 ft³
